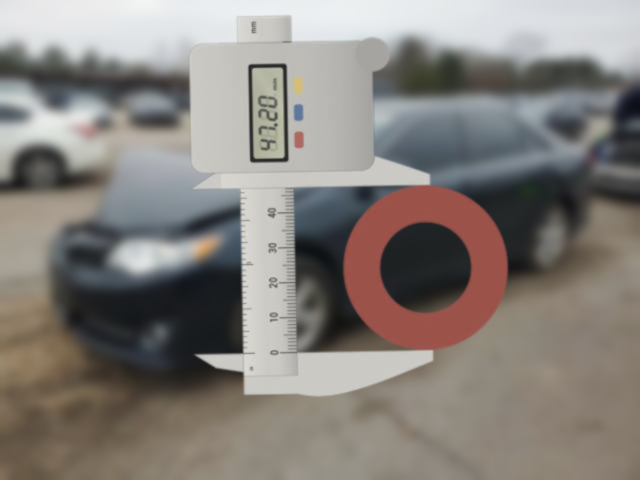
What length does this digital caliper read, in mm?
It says 47.20 mm
